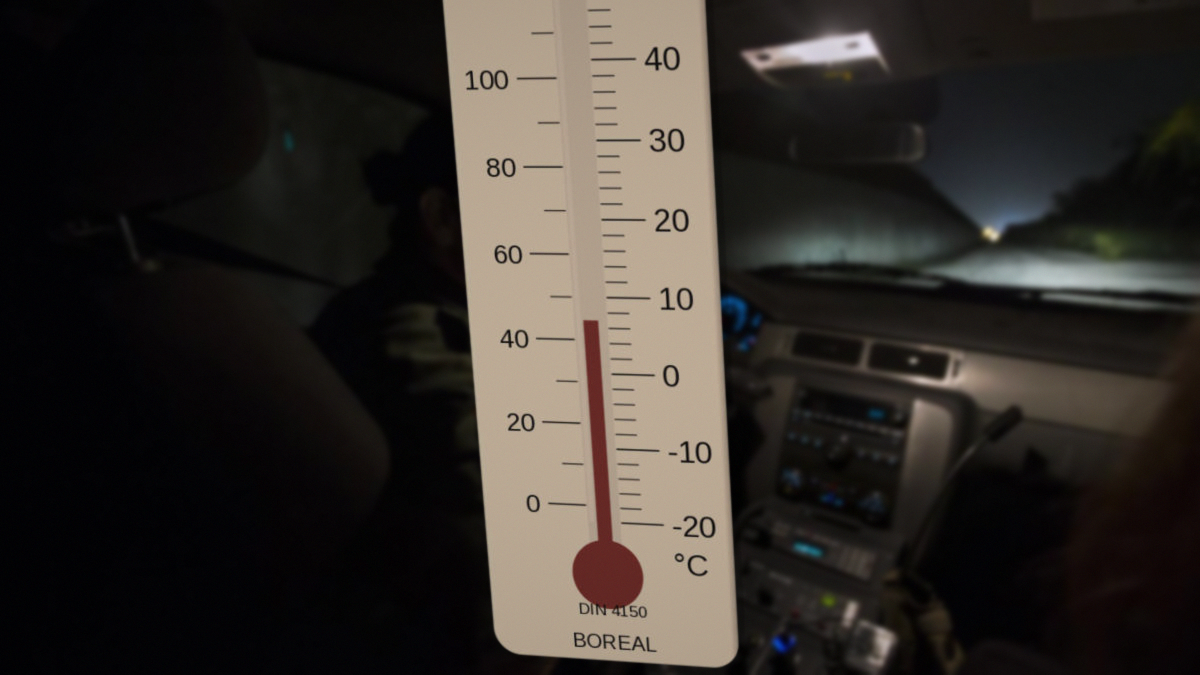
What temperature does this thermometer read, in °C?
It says 7 °C
